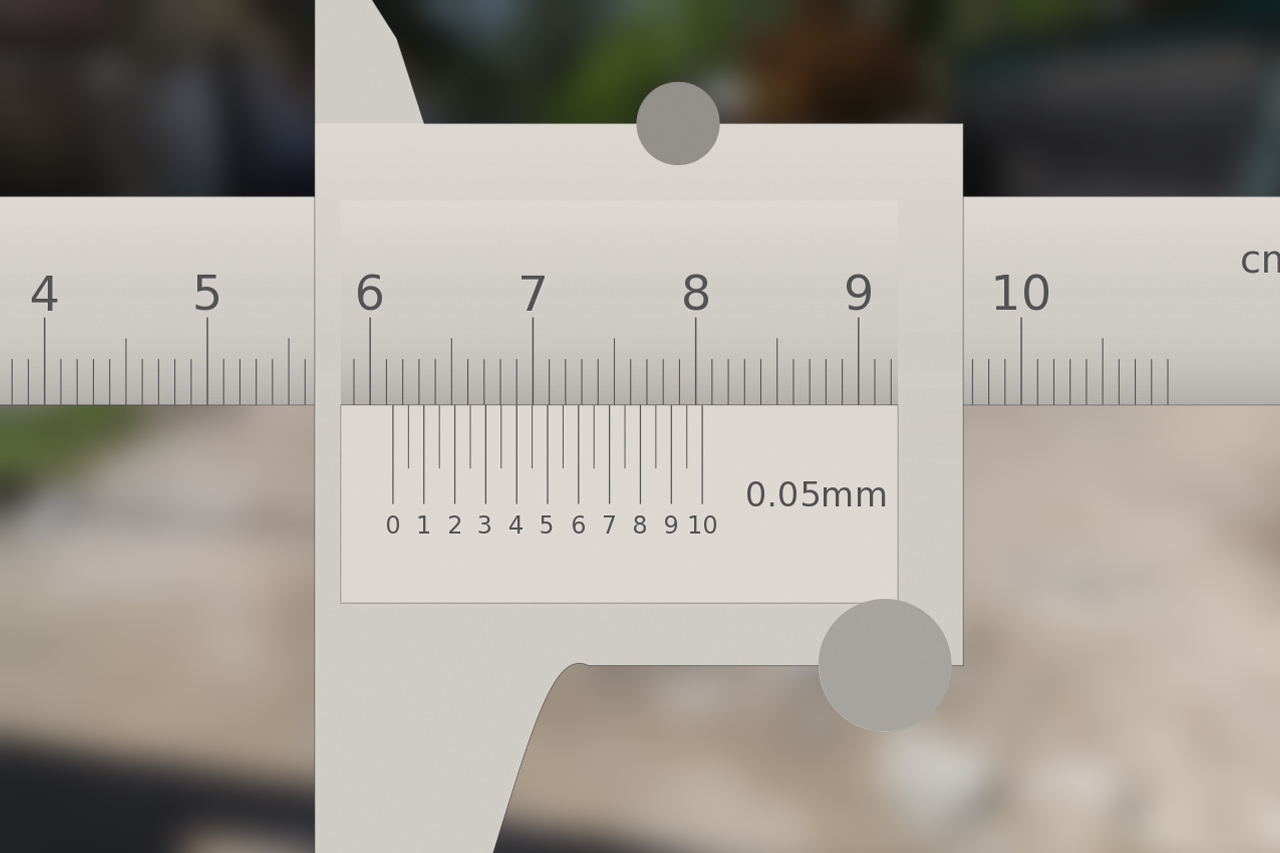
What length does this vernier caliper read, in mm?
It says 61.4 mm
